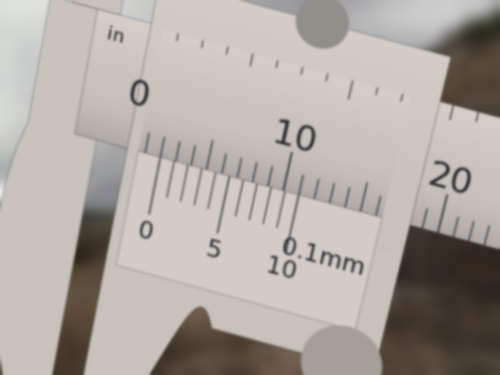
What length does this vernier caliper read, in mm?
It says 2.0 mm
